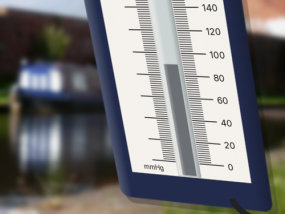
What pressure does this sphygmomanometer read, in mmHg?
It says 90 mmHg
